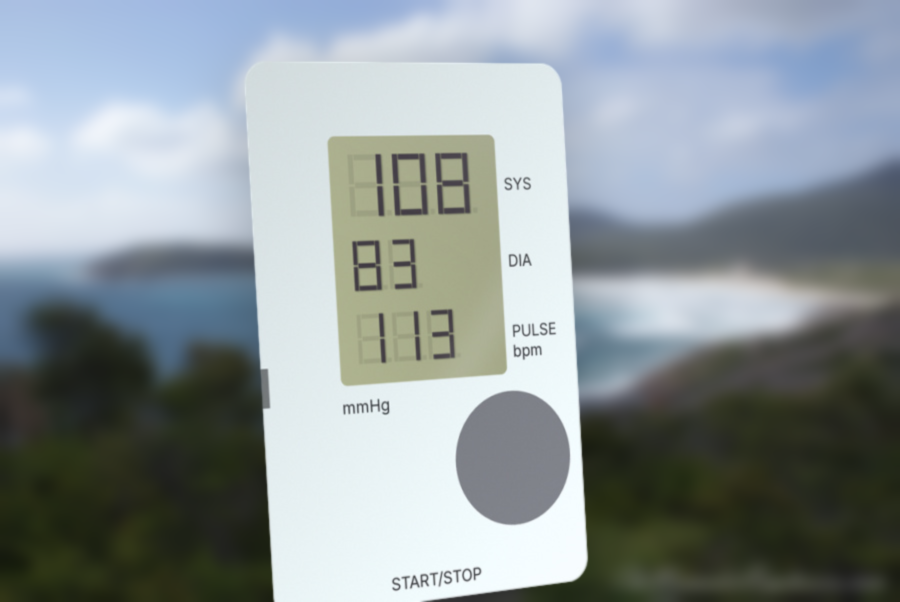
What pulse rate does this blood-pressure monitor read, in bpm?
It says 113 bpm
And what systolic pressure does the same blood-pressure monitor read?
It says 108 mmHg
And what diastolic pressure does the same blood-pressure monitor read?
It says 83 mmHg
